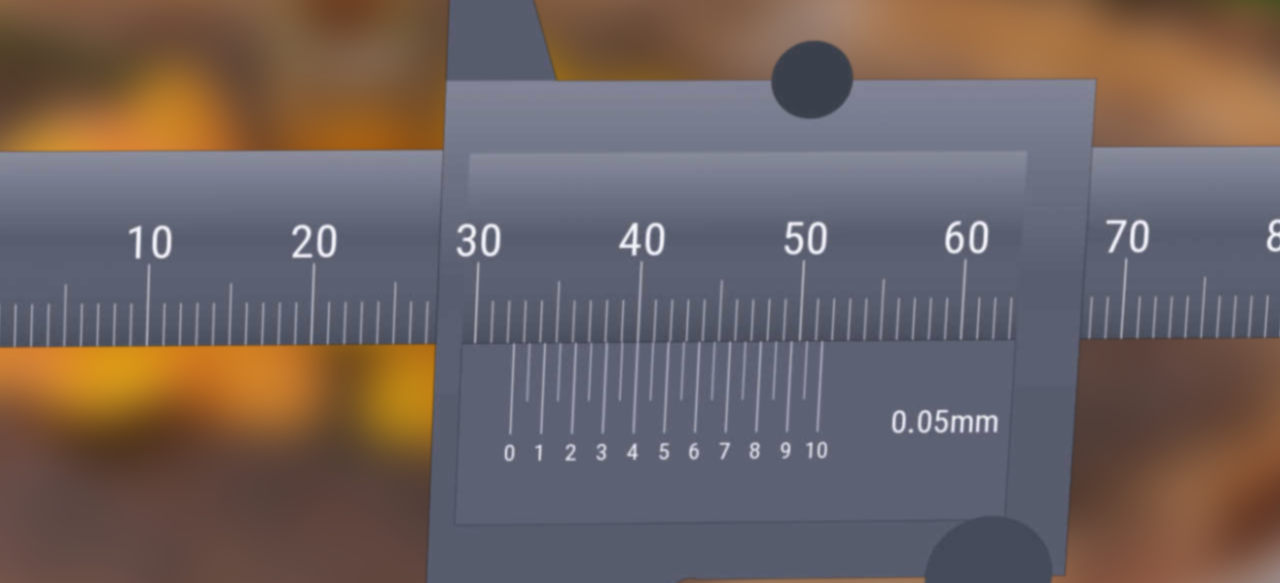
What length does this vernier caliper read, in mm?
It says 32.4 mm
